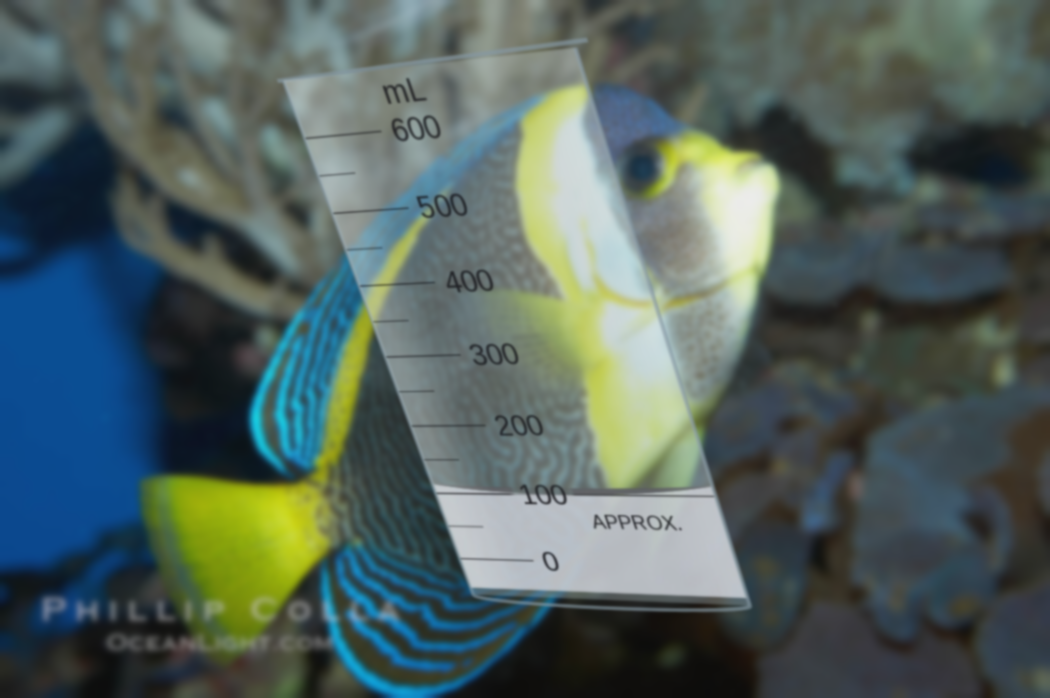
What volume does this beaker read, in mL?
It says 100 mL
